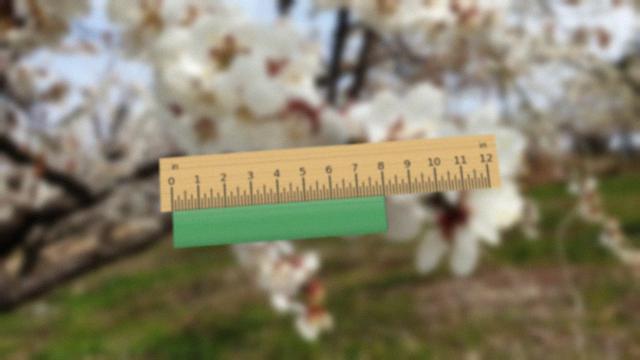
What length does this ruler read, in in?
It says 8 in
